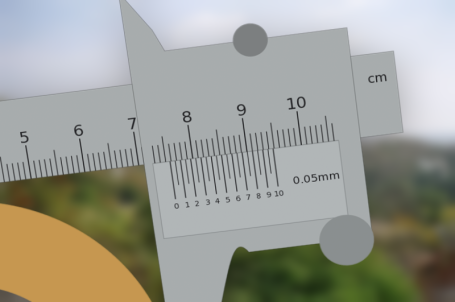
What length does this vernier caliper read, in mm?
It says 75.8 mm
